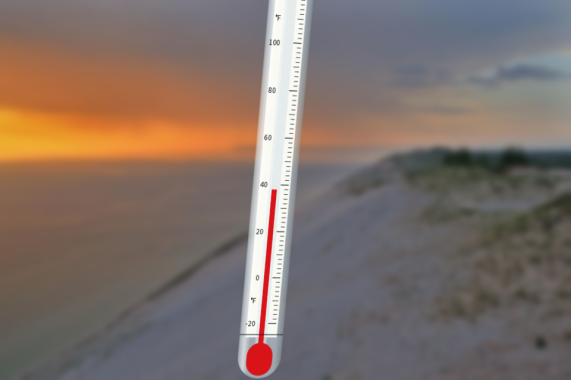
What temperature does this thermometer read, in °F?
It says 38 °F
